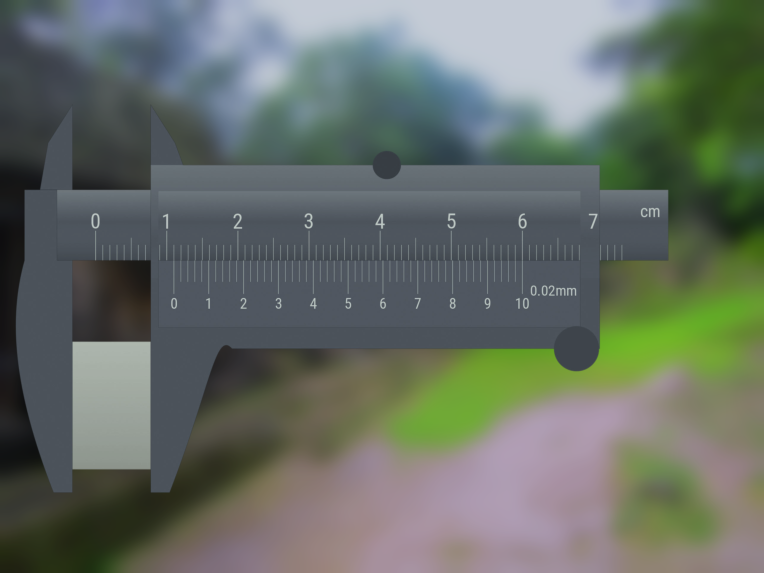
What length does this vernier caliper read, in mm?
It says 11.0 mm
